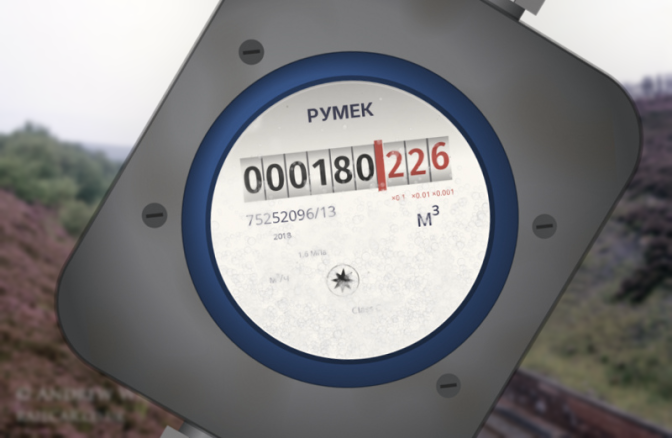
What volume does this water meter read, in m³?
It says 180.226 m³
